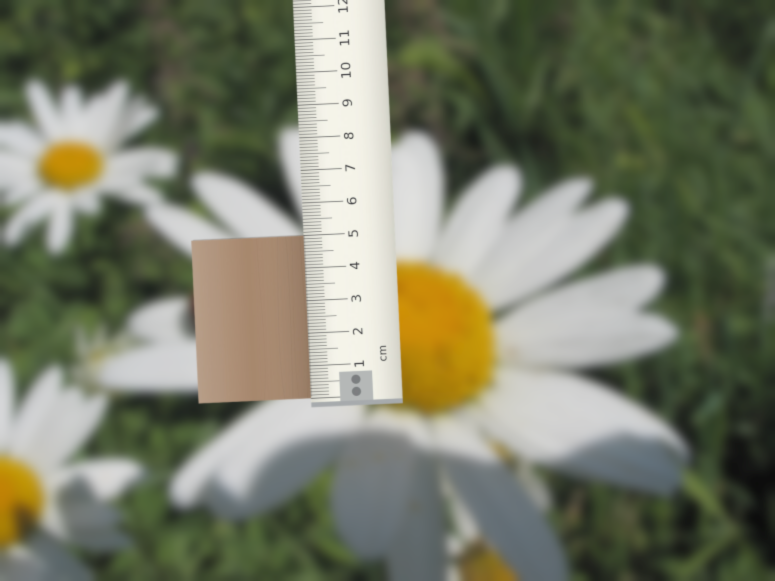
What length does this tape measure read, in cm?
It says 5 cm
